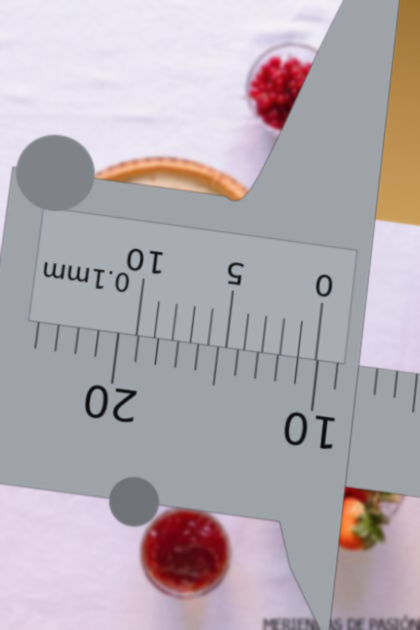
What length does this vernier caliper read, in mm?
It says 10.1 mm
